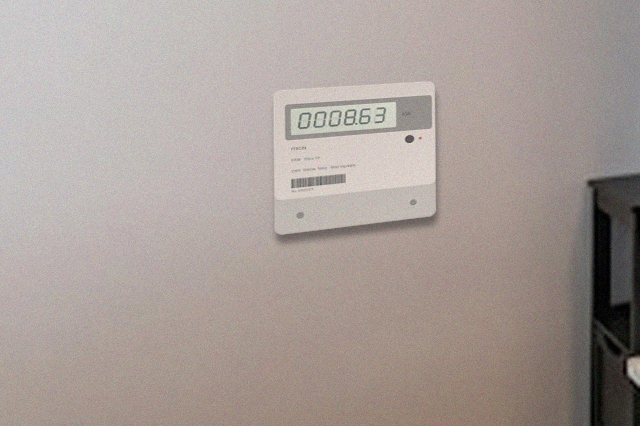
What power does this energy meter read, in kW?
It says 8.63 kW
